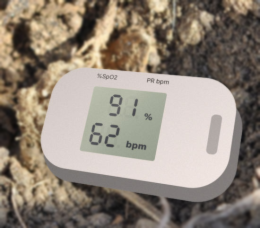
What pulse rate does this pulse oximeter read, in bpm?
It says 62 bpm
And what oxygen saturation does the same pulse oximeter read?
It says 91 %
